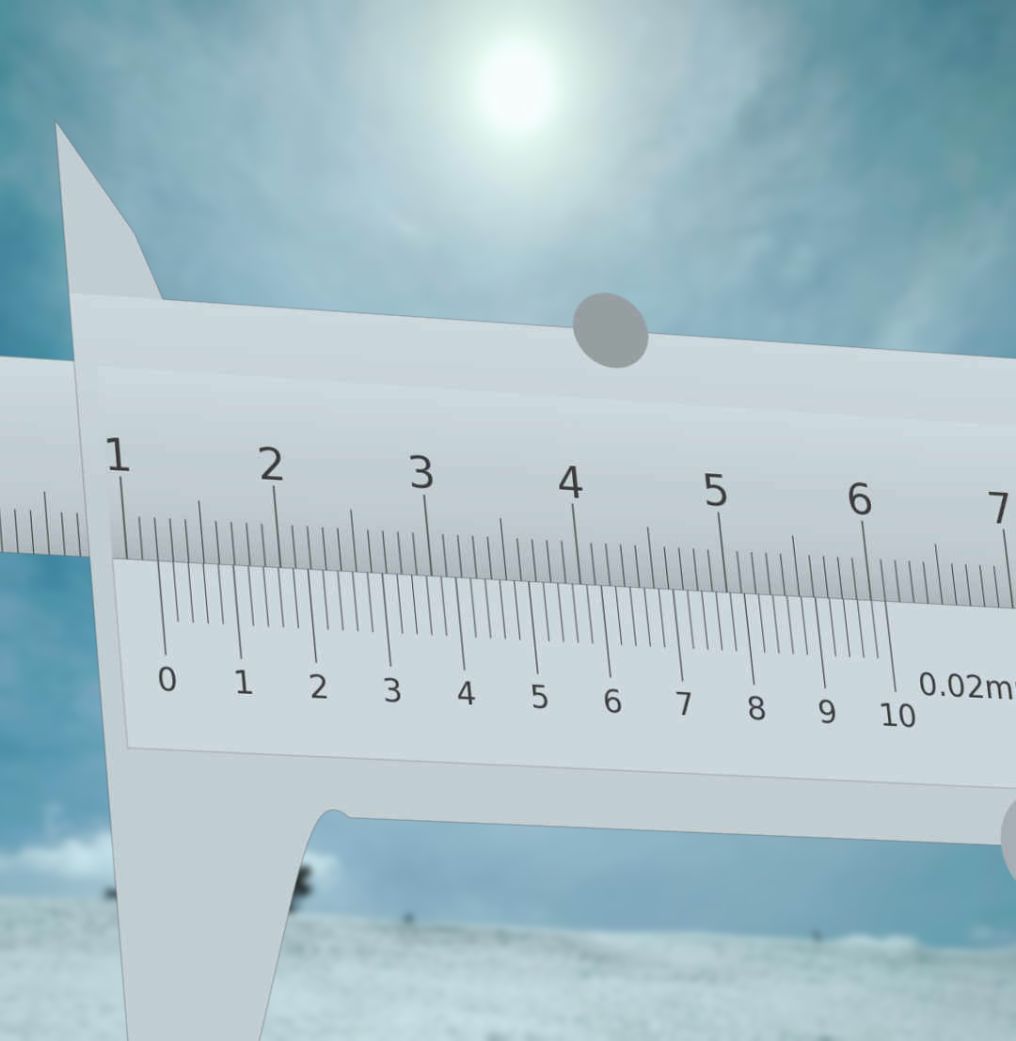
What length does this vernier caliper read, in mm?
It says 12.0 mm
